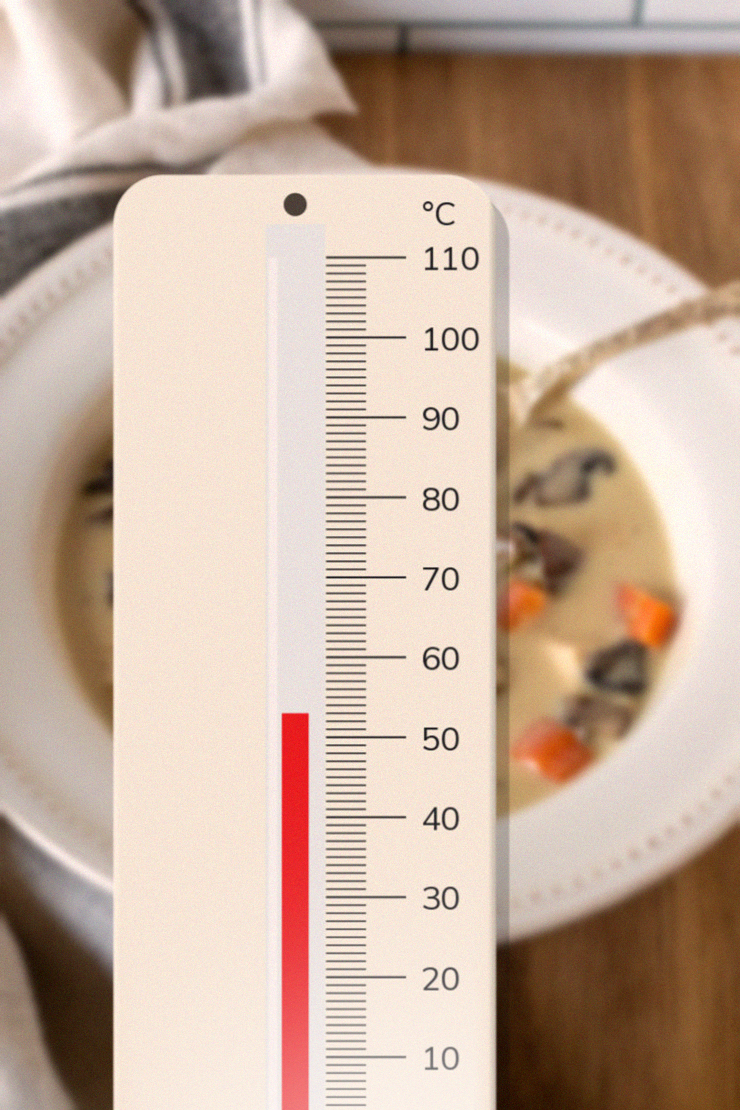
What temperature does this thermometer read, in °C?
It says 53 °C
